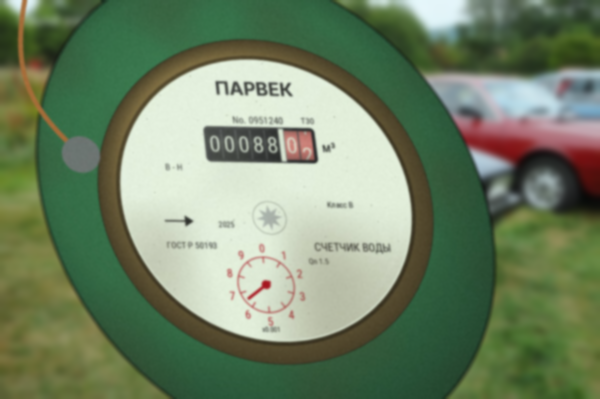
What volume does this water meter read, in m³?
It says 88.016 m³
